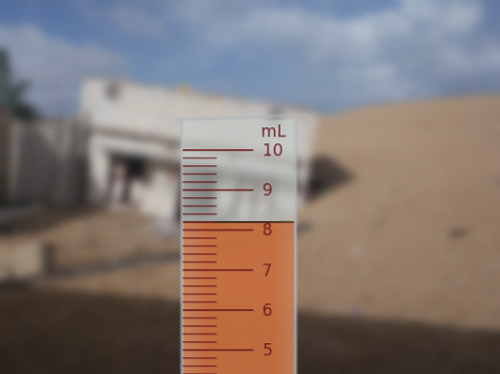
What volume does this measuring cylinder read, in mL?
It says 8.2 mL
